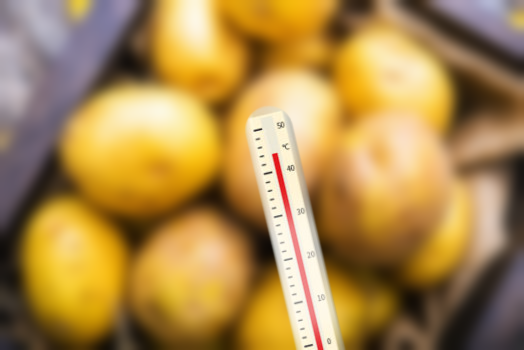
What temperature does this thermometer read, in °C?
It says 44 °C
